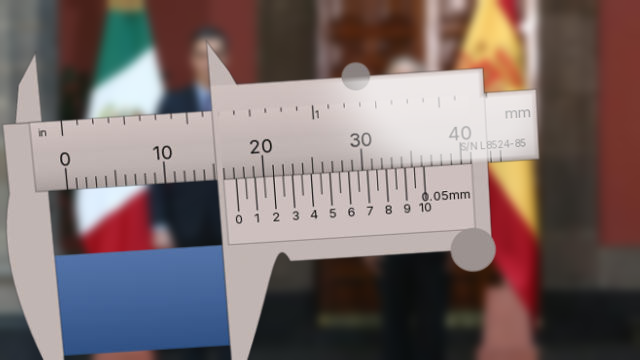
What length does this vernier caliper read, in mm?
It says 17.2 mm
